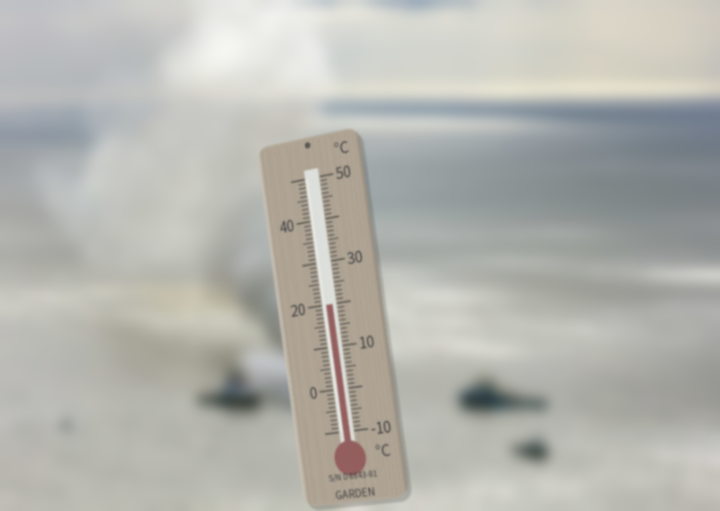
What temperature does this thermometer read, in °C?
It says 20 °C
